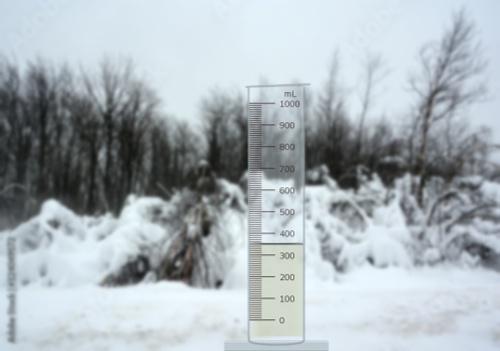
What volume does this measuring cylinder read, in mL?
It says 350 mL
